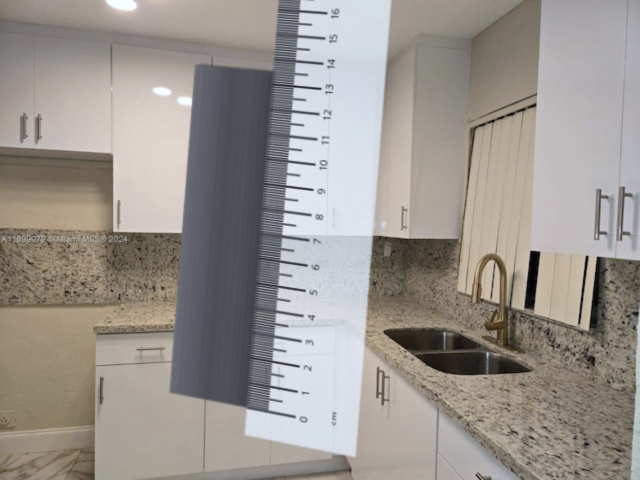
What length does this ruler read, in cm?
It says 13.5 cm
